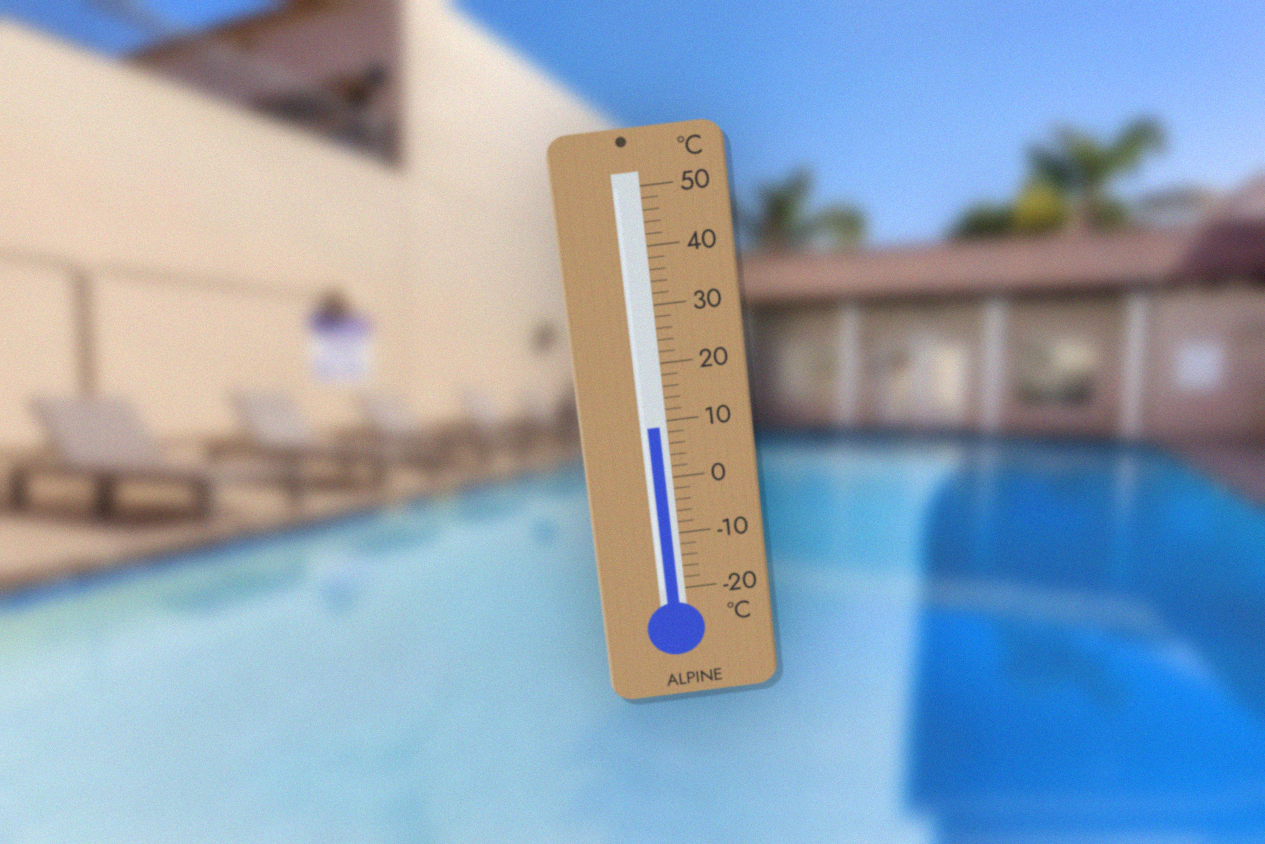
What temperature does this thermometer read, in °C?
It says 9 °C
